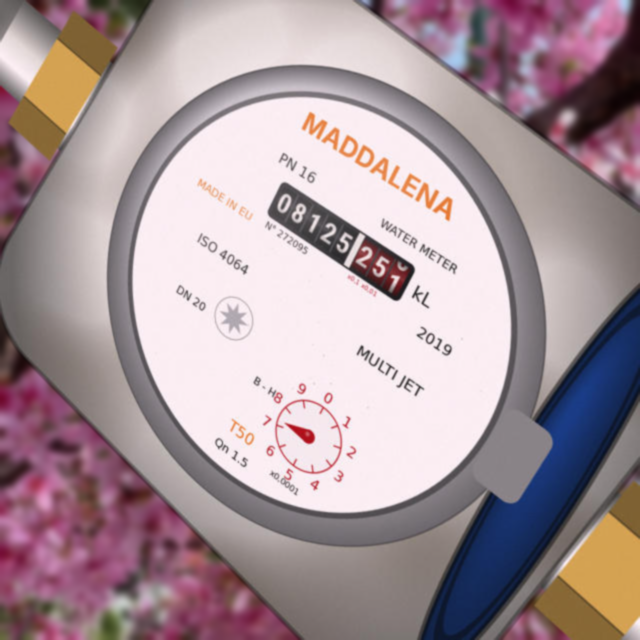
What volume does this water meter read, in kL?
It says 8125.2507 kL
